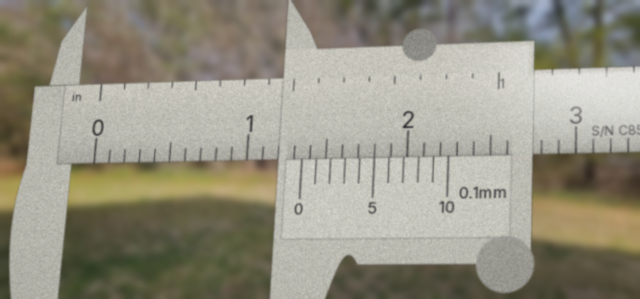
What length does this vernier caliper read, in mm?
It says 13.5 mm
